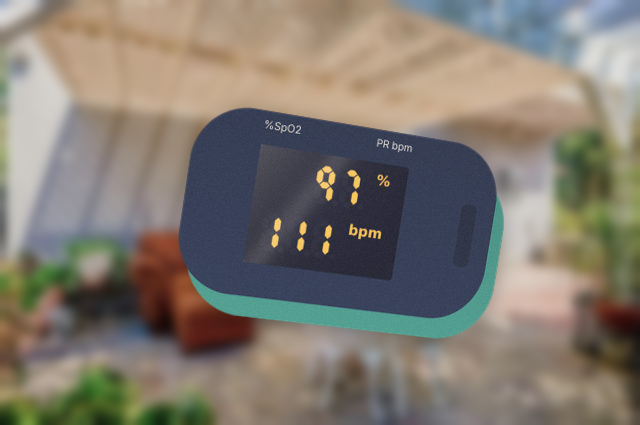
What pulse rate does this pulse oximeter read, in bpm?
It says 111 bpm
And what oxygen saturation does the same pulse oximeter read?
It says 97 %
